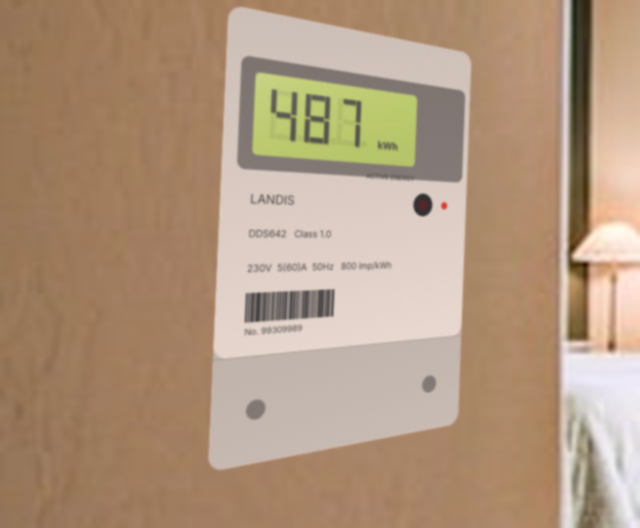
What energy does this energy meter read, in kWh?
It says 487 kWh
